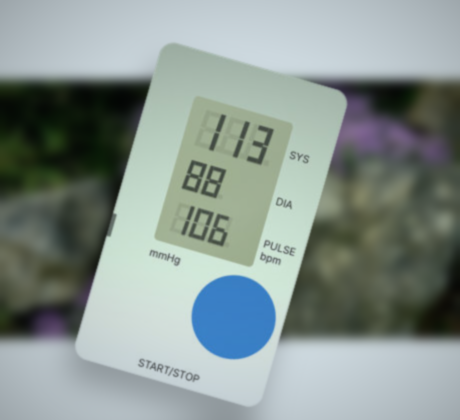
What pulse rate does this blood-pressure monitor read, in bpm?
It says 106 bpm
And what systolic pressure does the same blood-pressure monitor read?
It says 113 mmHg
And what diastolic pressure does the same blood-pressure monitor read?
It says 88 mmHg
